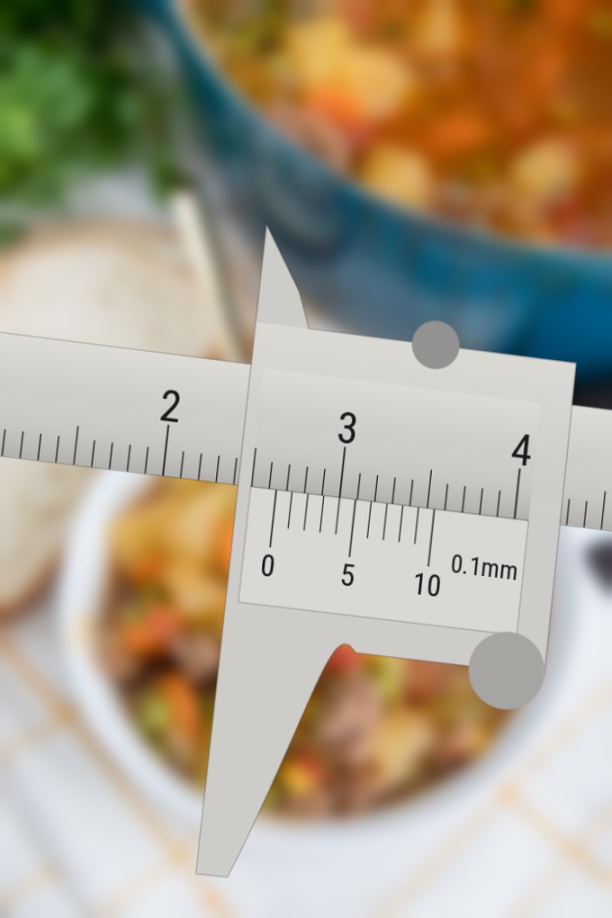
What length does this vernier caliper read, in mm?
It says 26.4 mm
